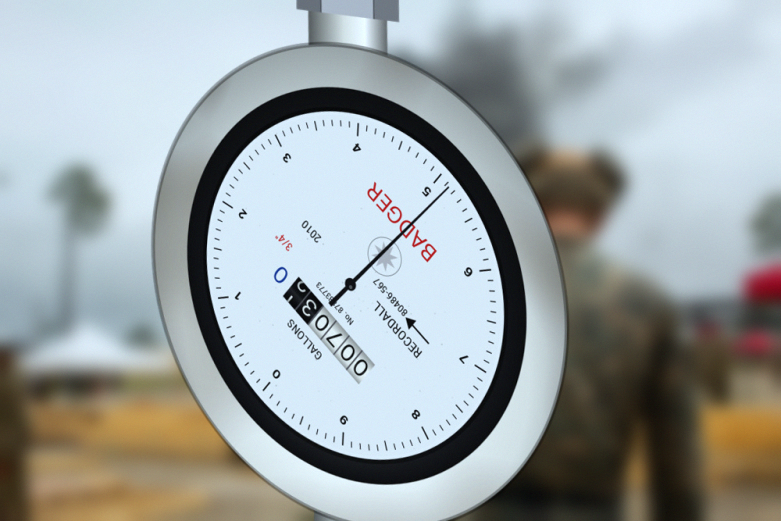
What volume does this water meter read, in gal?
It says 70315.1 gal
